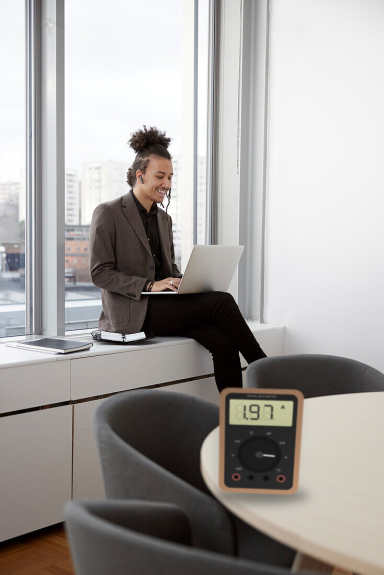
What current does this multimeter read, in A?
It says 1.97 A
